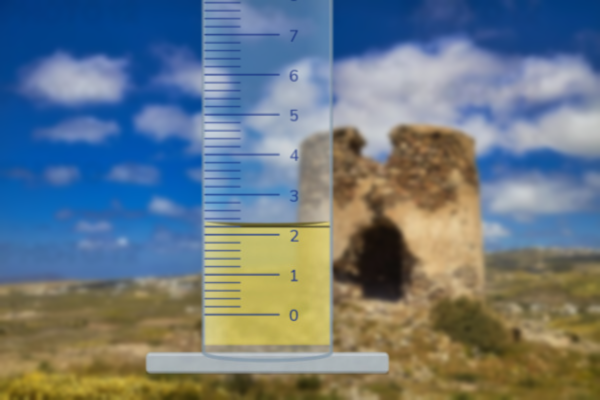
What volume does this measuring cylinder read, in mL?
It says 2.2 mL
